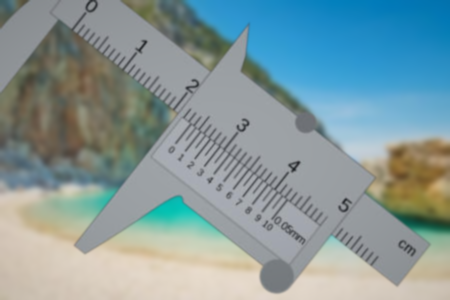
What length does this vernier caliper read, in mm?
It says 23.5 mm
